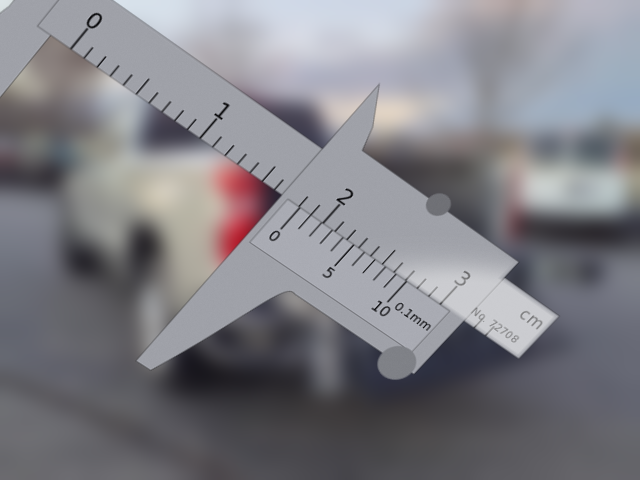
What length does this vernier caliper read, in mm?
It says 18.1 mm
